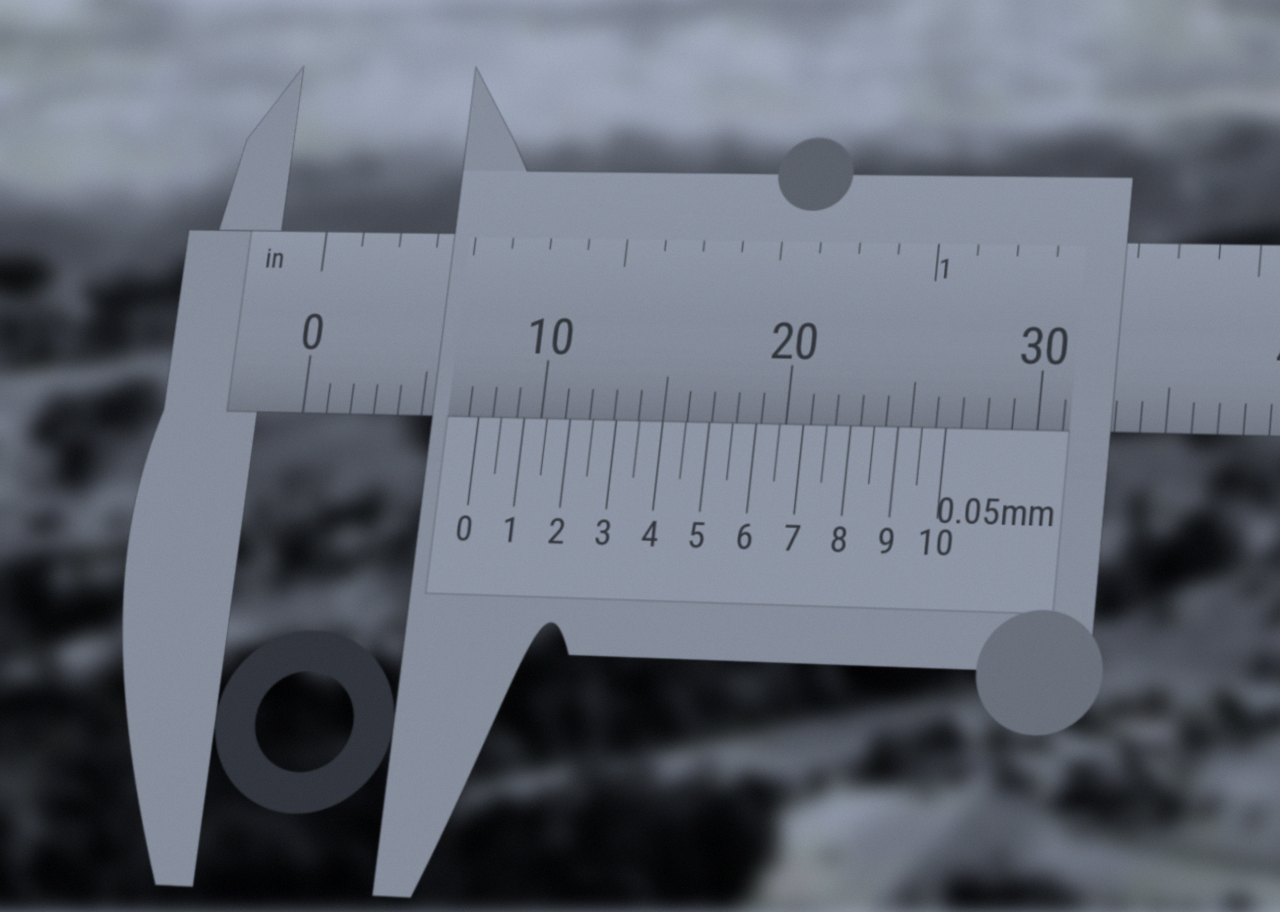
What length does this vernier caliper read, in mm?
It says 7.4 mm
